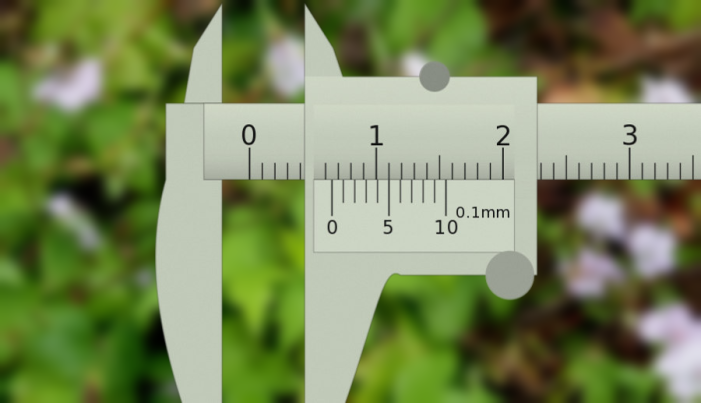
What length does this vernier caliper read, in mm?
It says 6.5 mm
